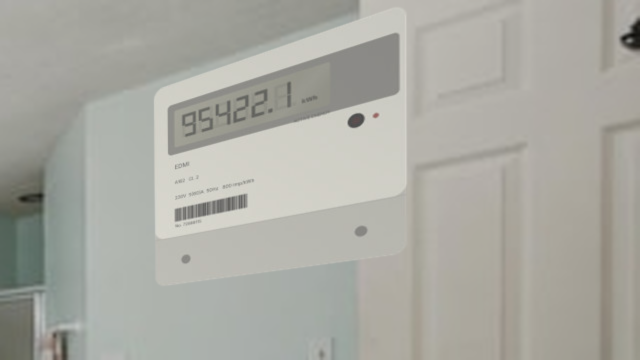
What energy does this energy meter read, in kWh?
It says 95422.1 kWh
